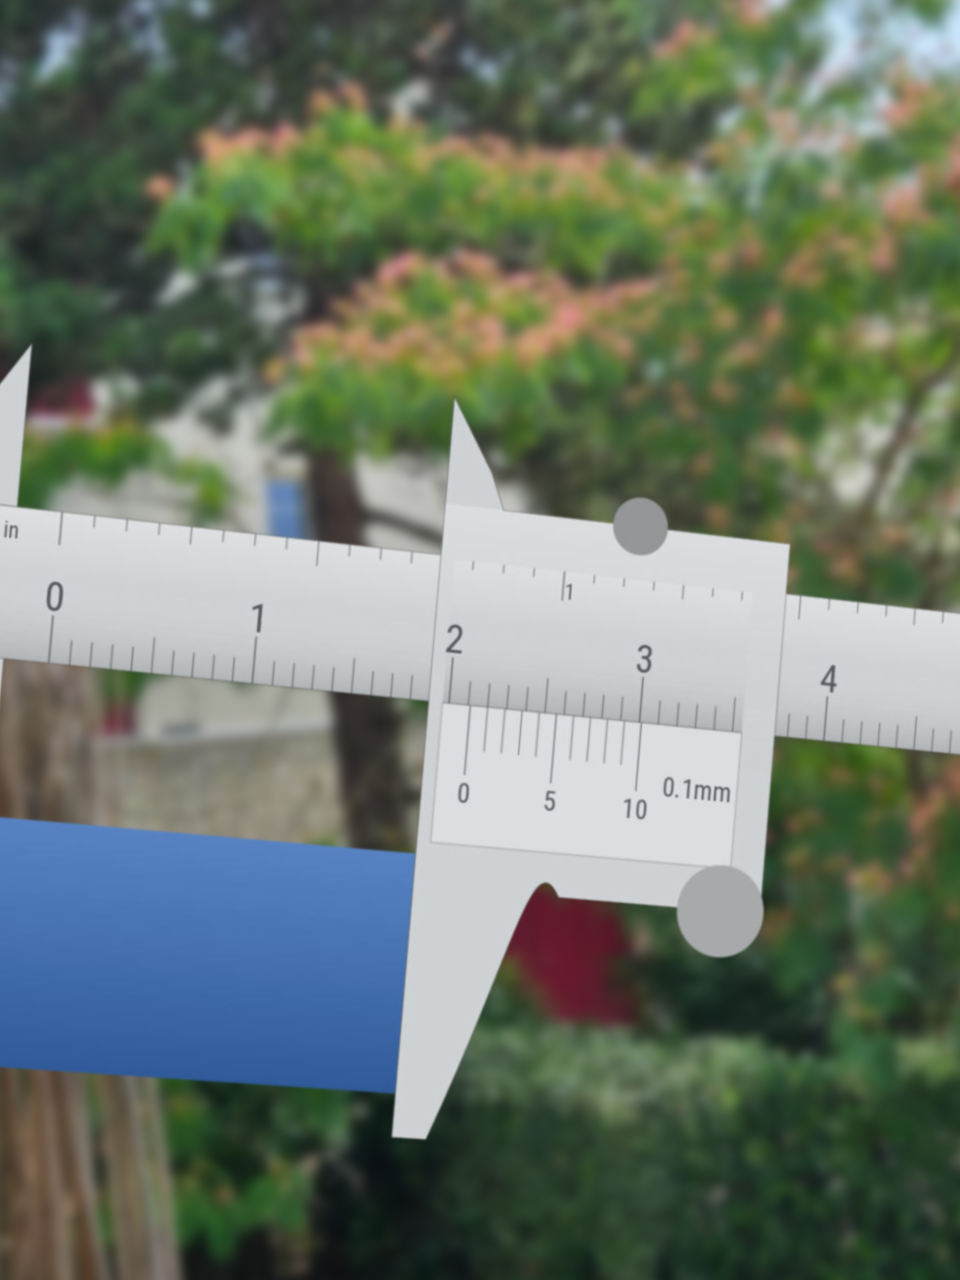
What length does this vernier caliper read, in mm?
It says 21.1 mm
